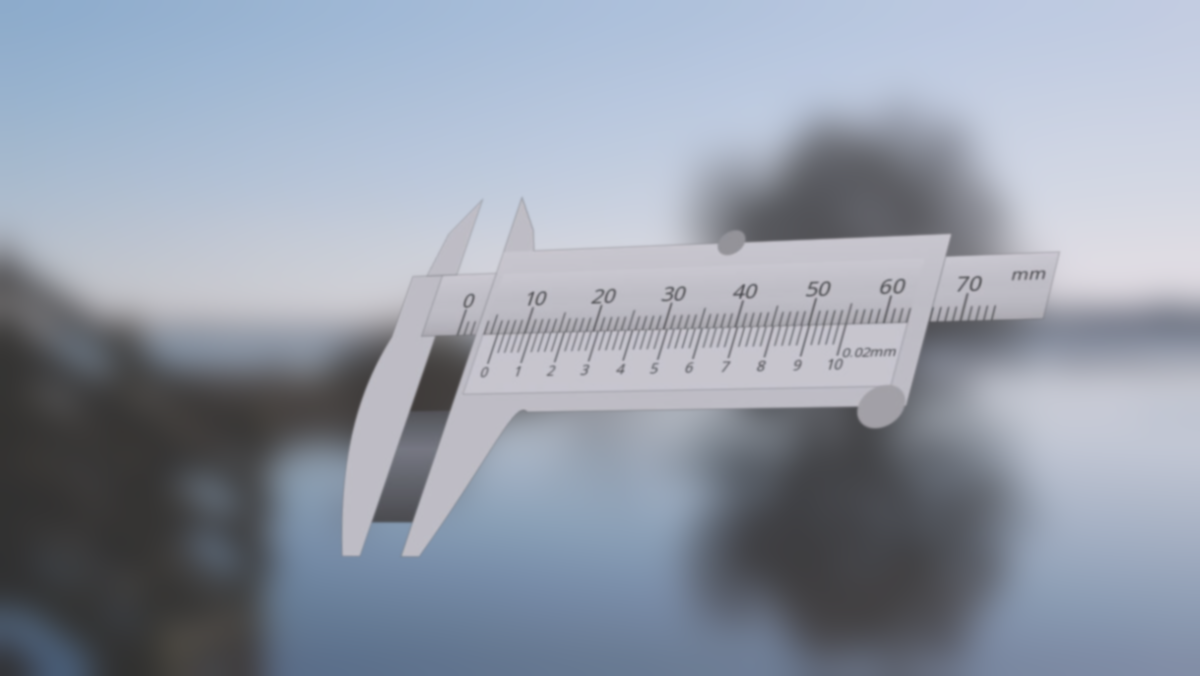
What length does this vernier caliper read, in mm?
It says 6.0 mm
